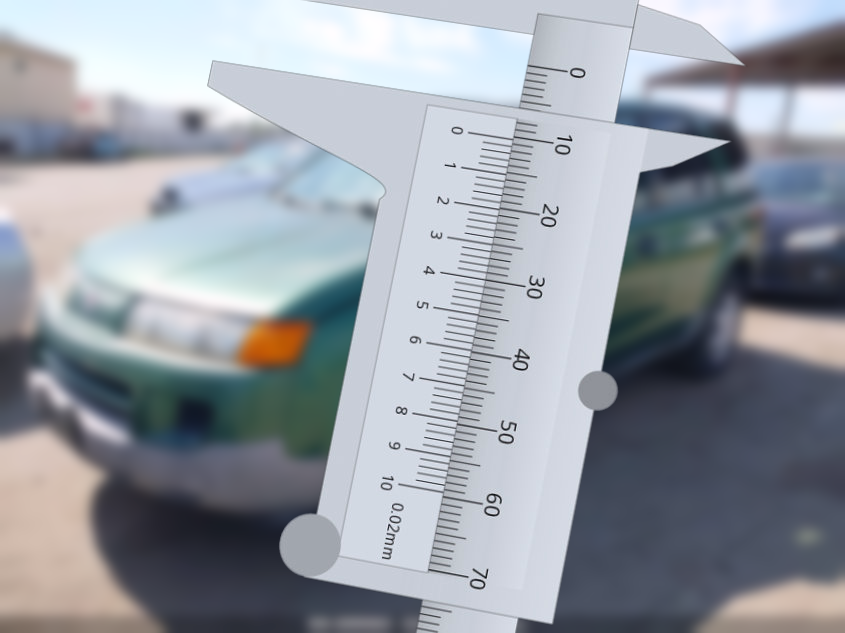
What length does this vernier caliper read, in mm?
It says 10.4 mm
